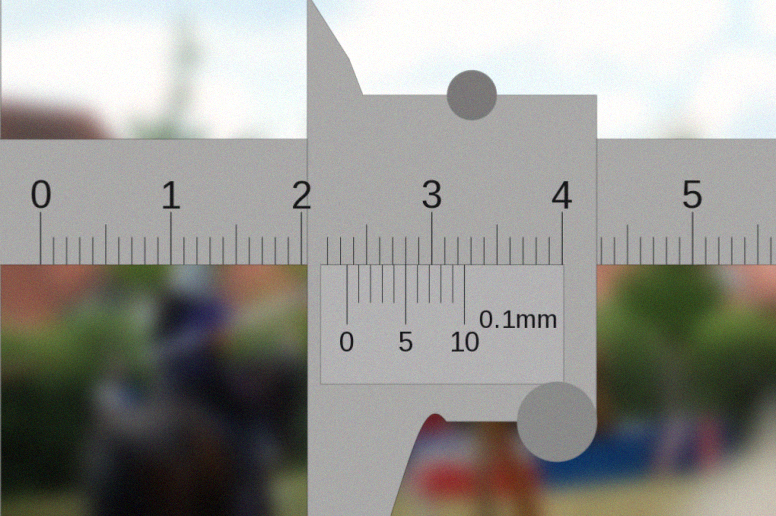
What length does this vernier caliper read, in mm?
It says 23.5 mm
